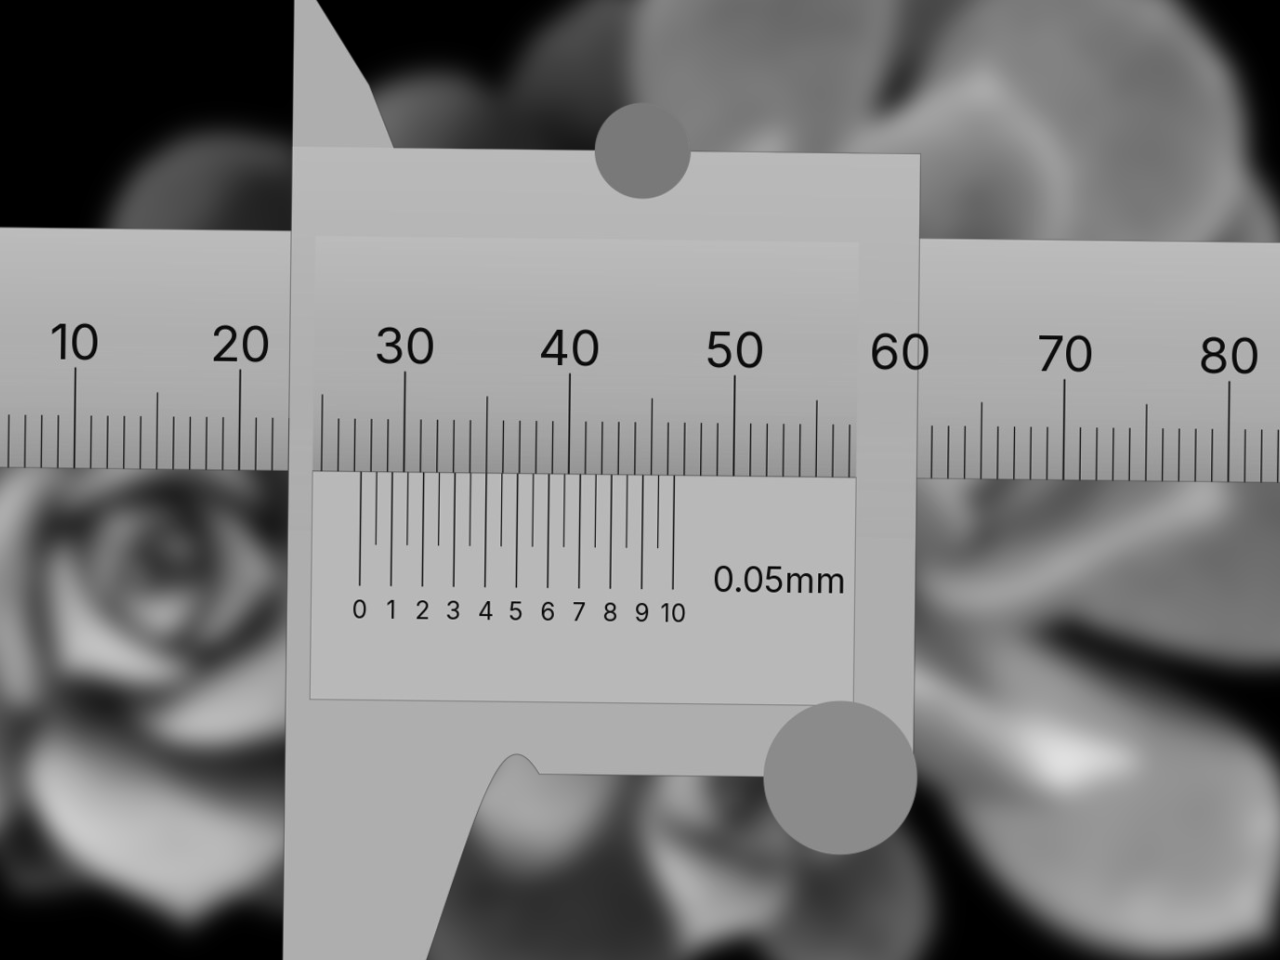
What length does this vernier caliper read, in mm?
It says 27.4 mm
